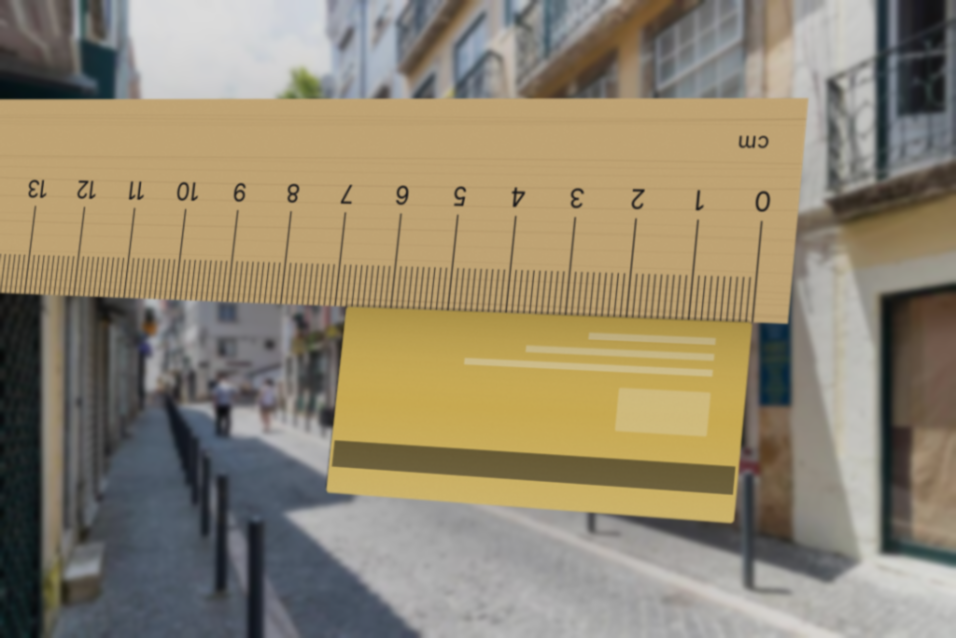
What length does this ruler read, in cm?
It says 6.8 cm
